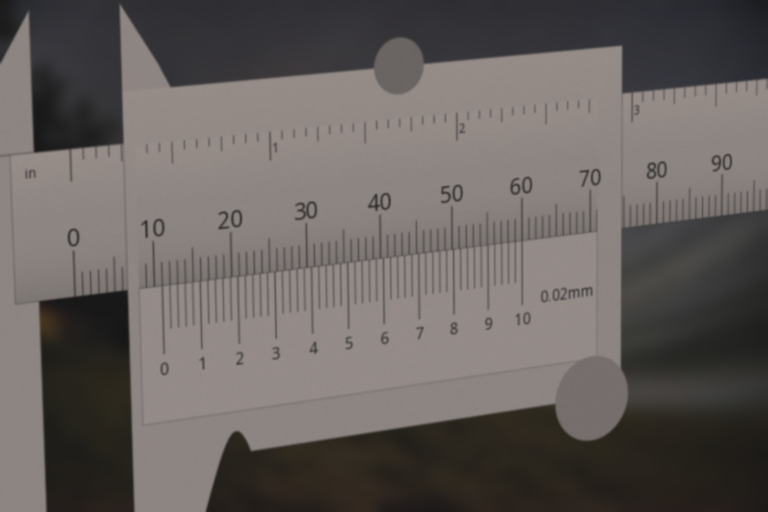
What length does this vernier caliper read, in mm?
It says 11.0 mm
